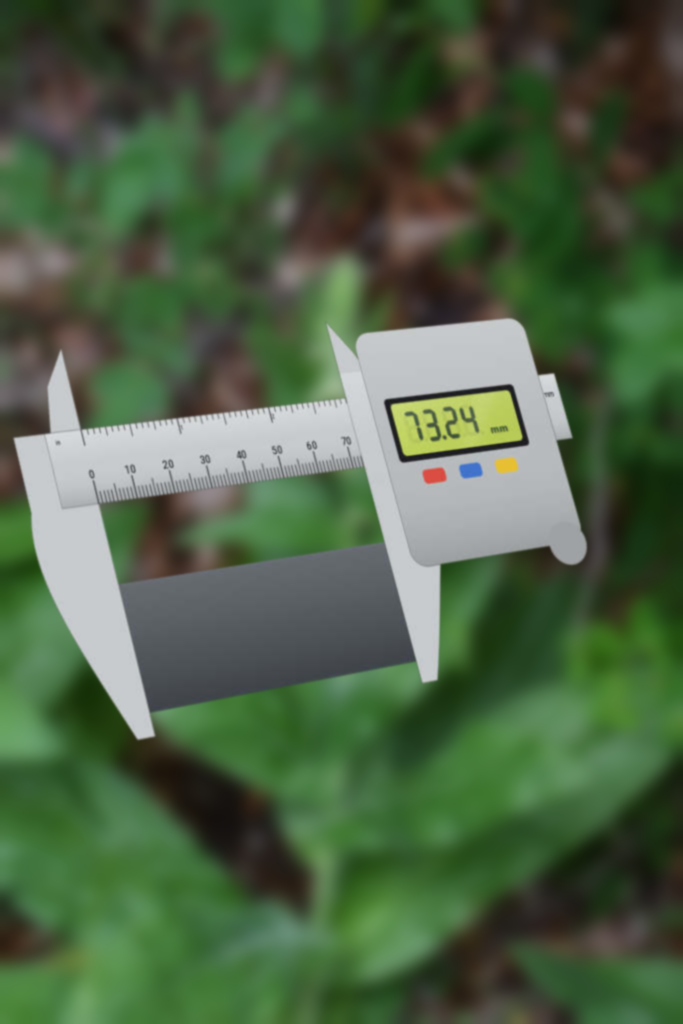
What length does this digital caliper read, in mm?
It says 73.24 mm
